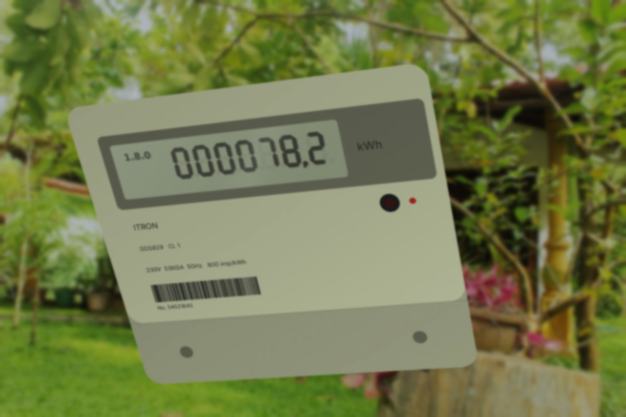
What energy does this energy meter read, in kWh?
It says 78.2 kWh
